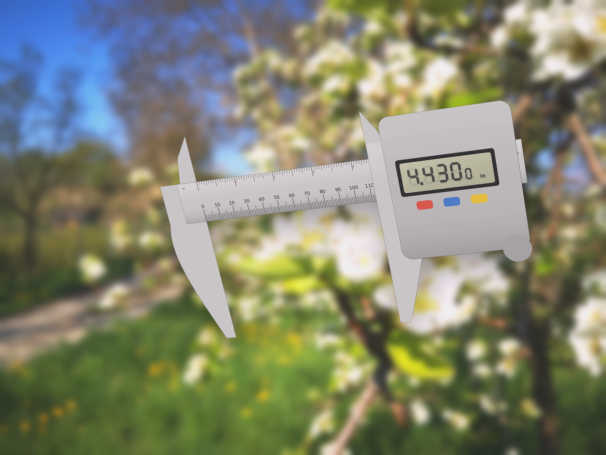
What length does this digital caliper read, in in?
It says 4.4300 in
